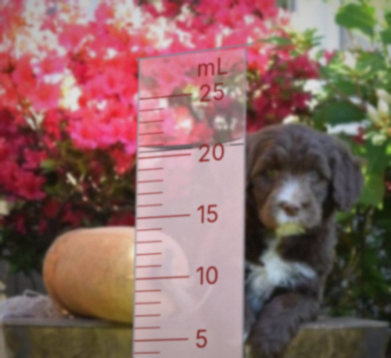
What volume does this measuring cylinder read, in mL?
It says 20.5 mL
